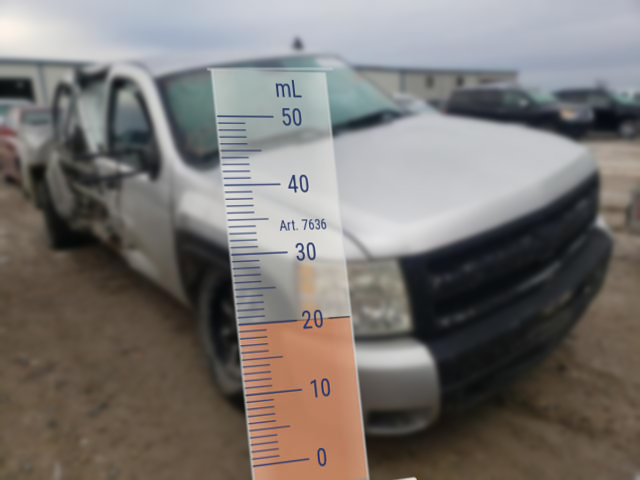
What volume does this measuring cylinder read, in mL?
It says 20 mL
